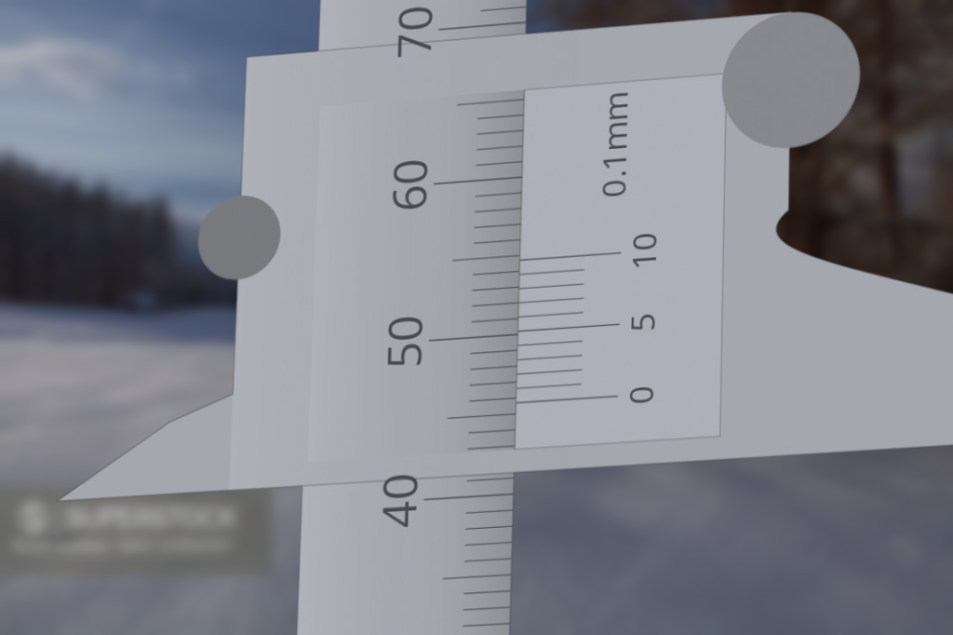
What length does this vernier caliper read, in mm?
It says 45.7 mm
